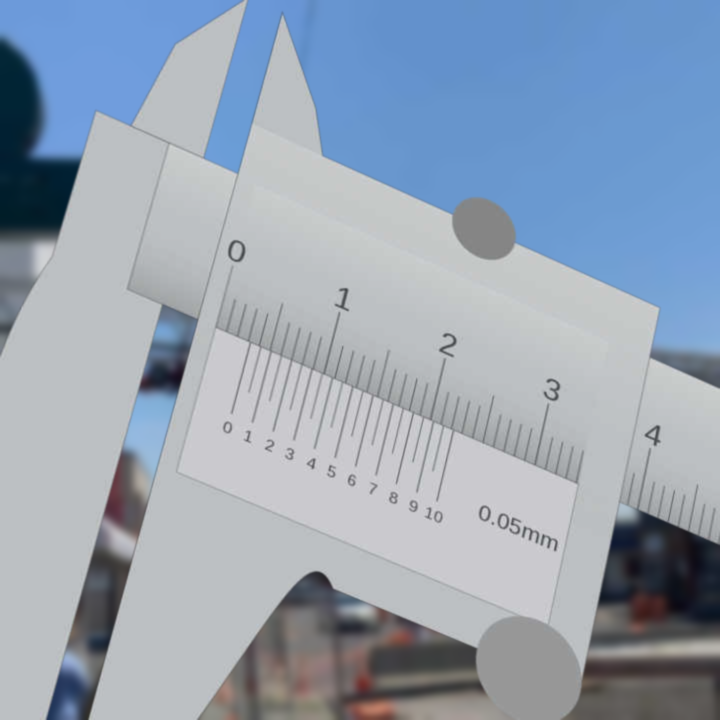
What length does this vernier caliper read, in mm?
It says 3.2 mm
